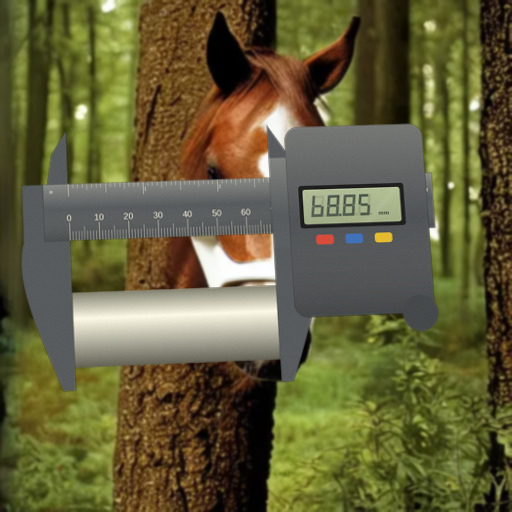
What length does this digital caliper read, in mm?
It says 68.85 mm
